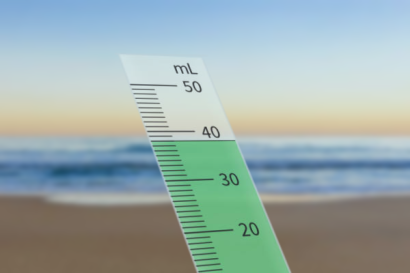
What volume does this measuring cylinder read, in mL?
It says 38 mL
